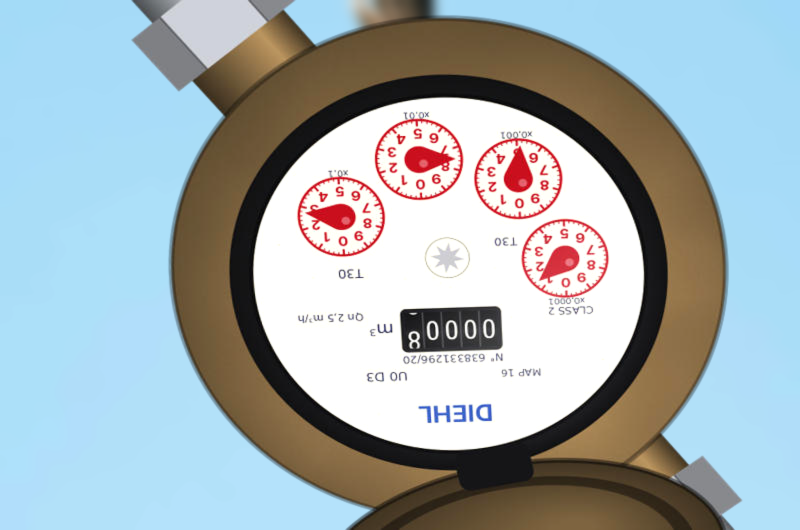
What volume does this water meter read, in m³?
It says 8.2751 m³
